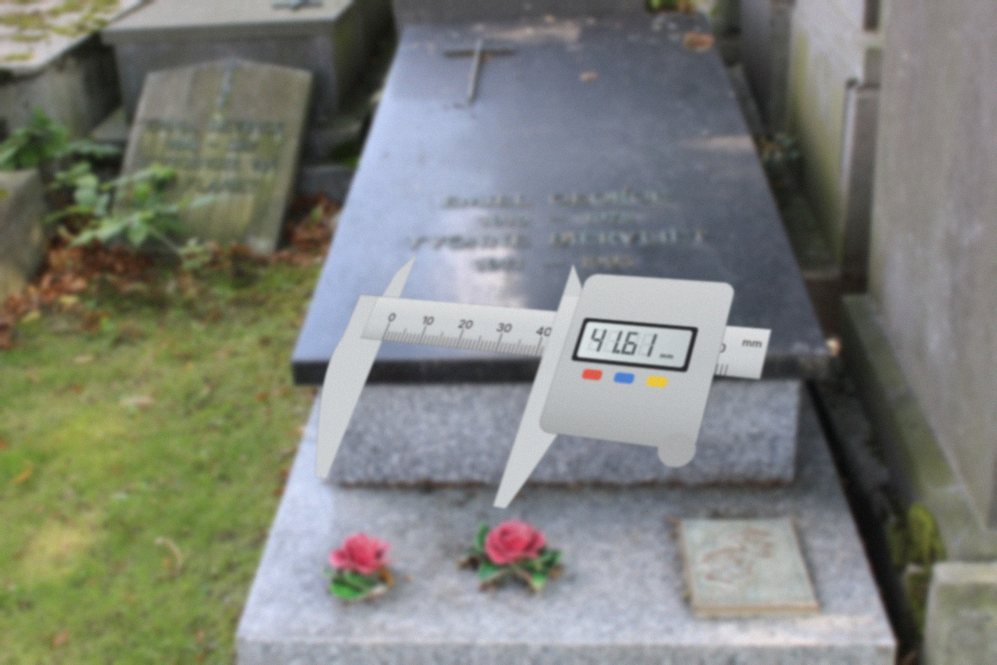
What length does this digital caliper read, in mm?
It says 41.61 mm
